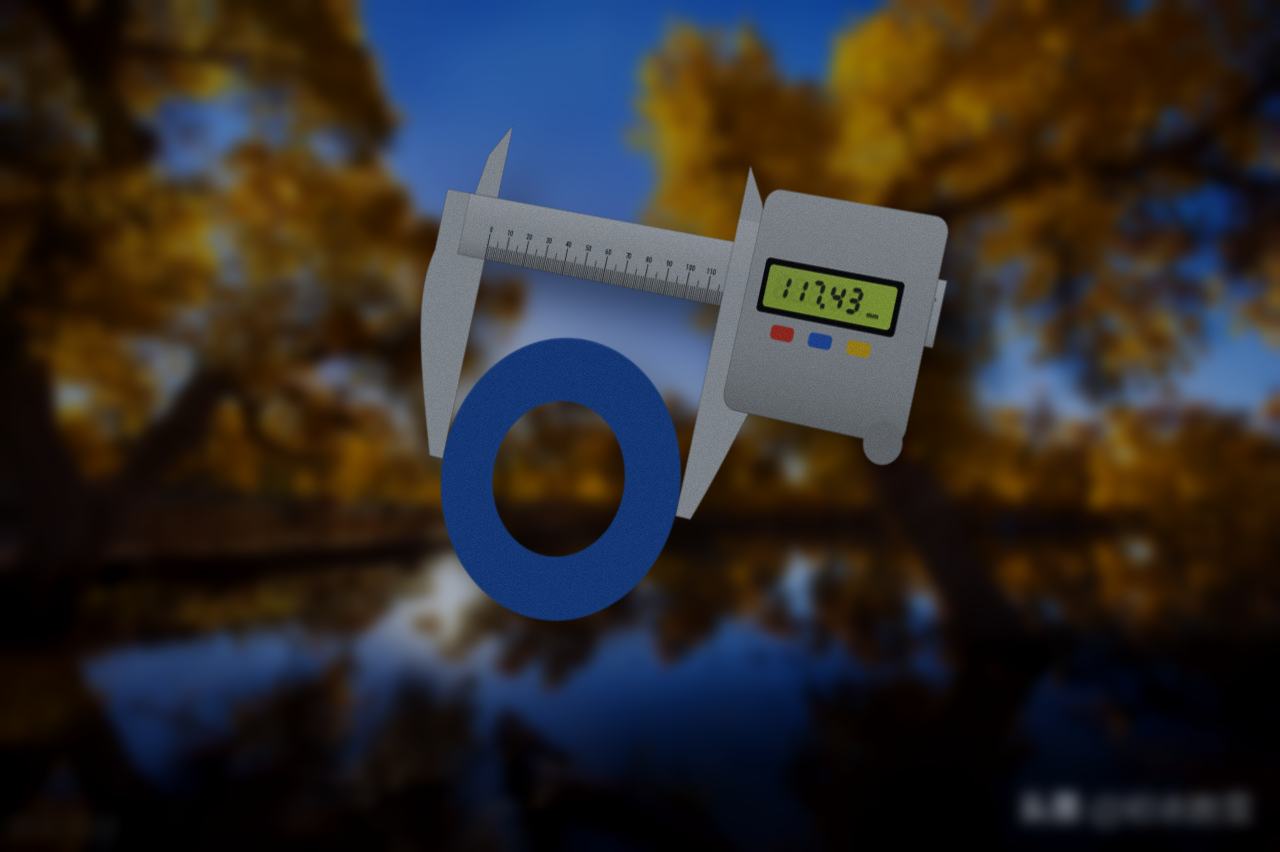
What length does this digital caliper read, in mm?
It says 117.43 mm
